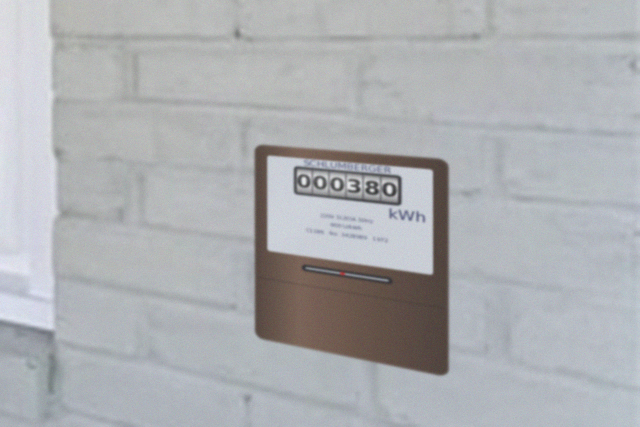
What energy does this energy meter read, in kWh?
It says 380 kWh
